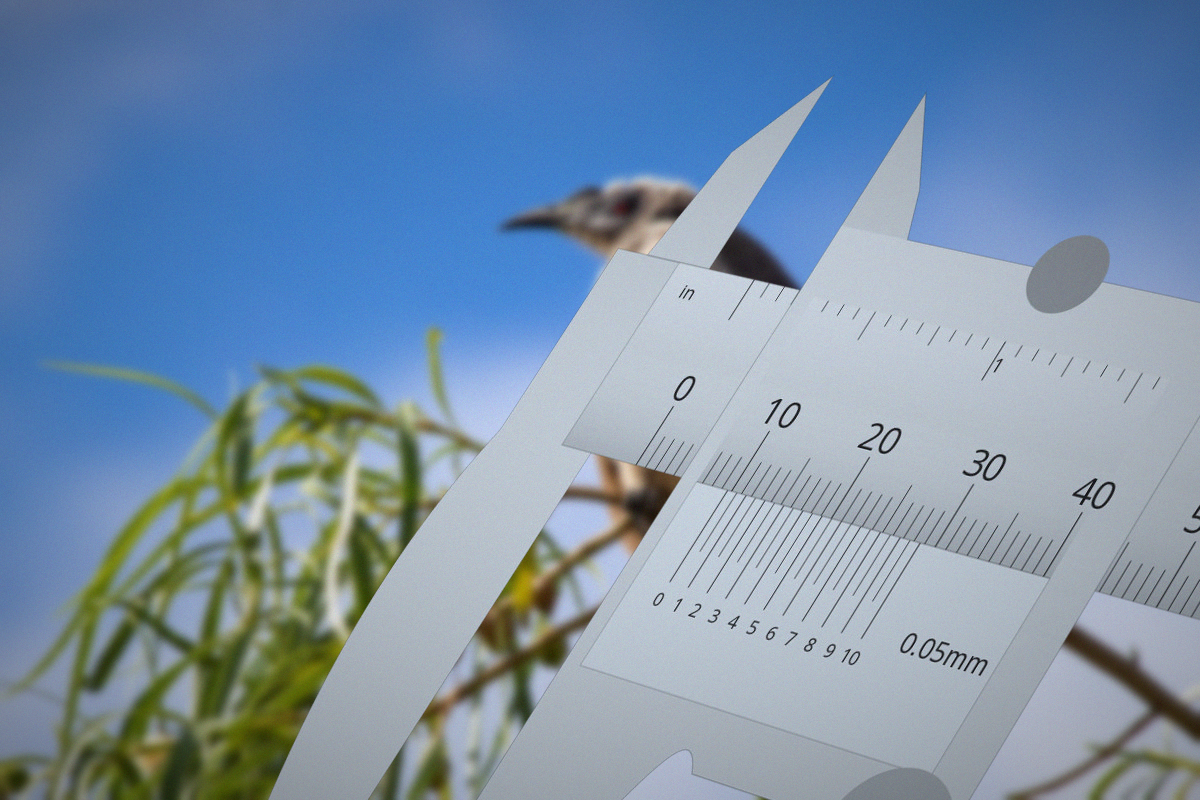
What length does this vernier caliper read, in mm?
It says 9.6 mm
